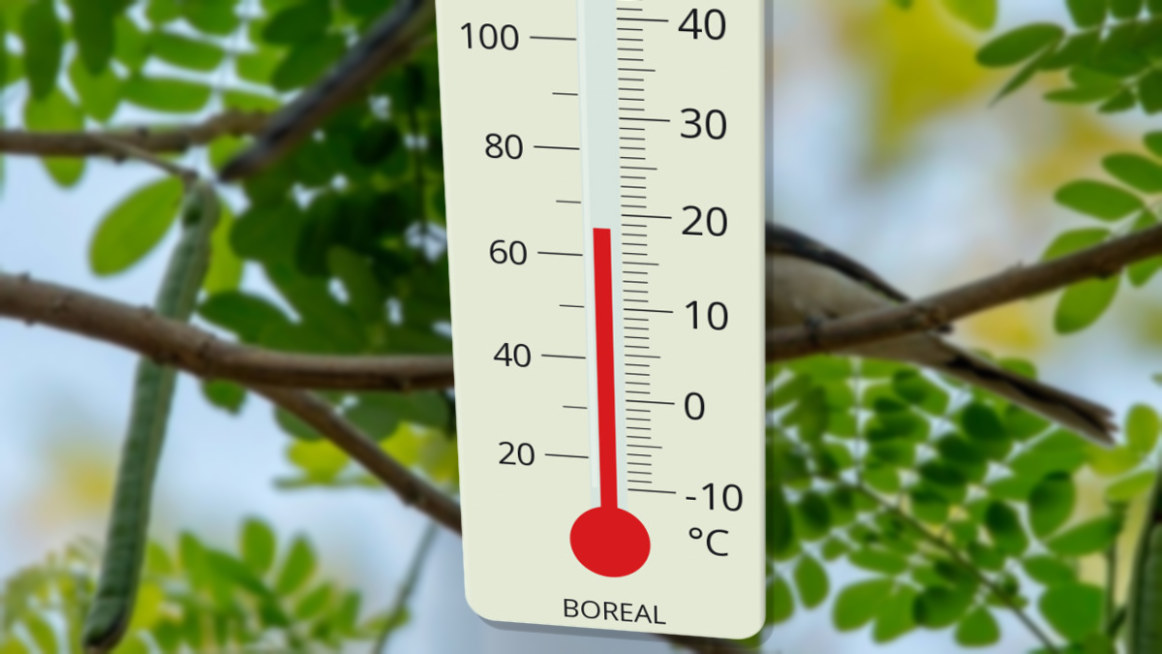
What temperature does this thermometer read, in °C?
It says 18.5 °C
